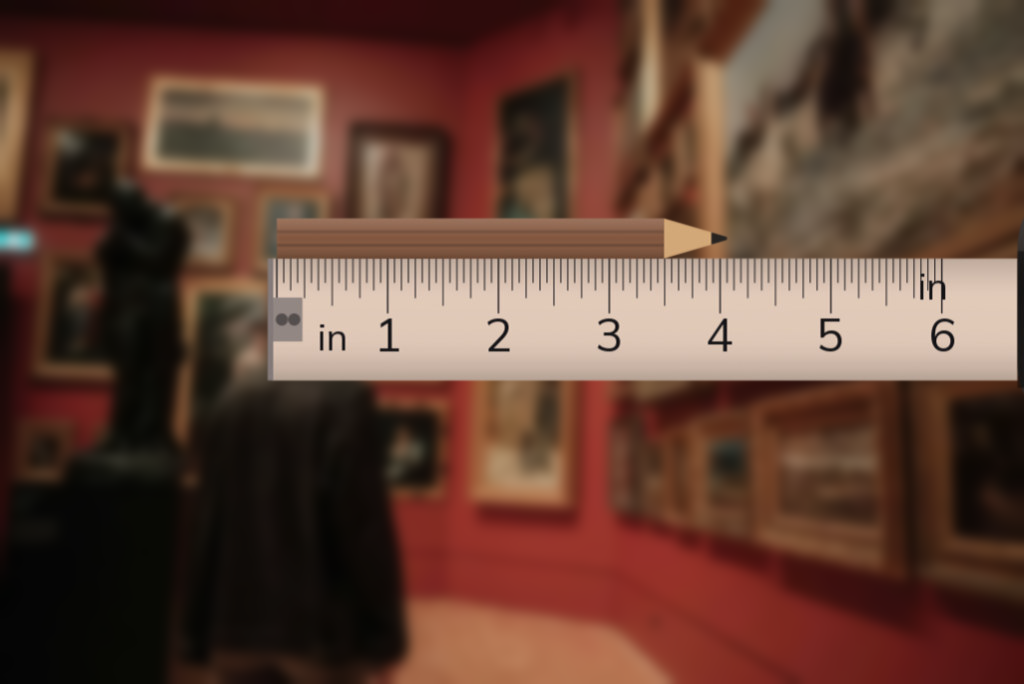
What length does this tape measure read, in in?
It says 4.0625 in
